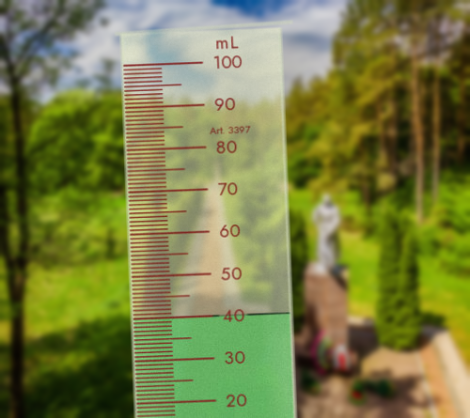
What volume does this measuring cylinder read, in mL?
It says 40 mL
